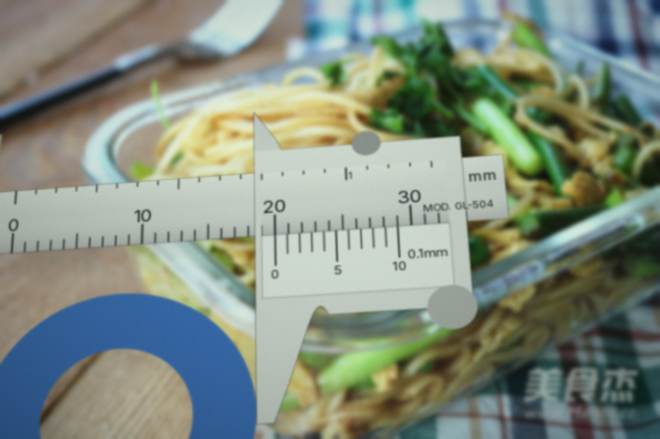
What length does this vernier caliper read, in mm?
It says 20.0 mm
